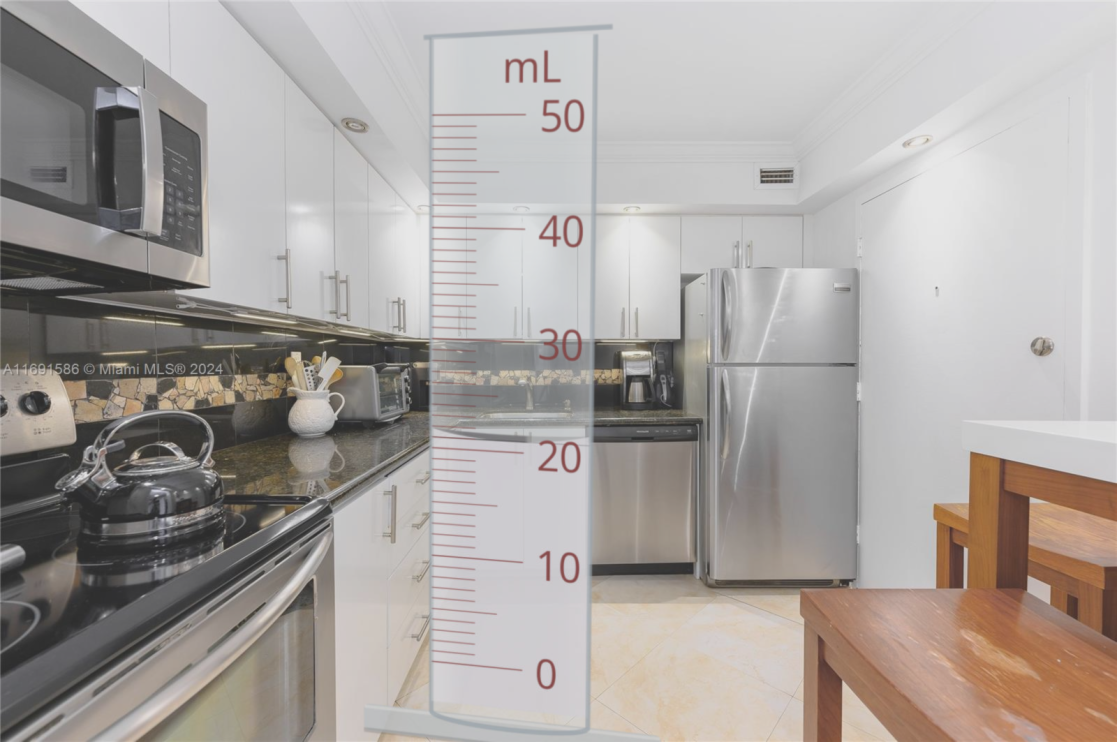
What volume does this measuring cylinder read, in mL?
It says 21 mL
